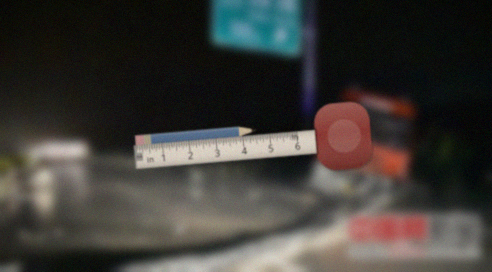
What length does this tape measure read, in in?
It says 4.5 in
